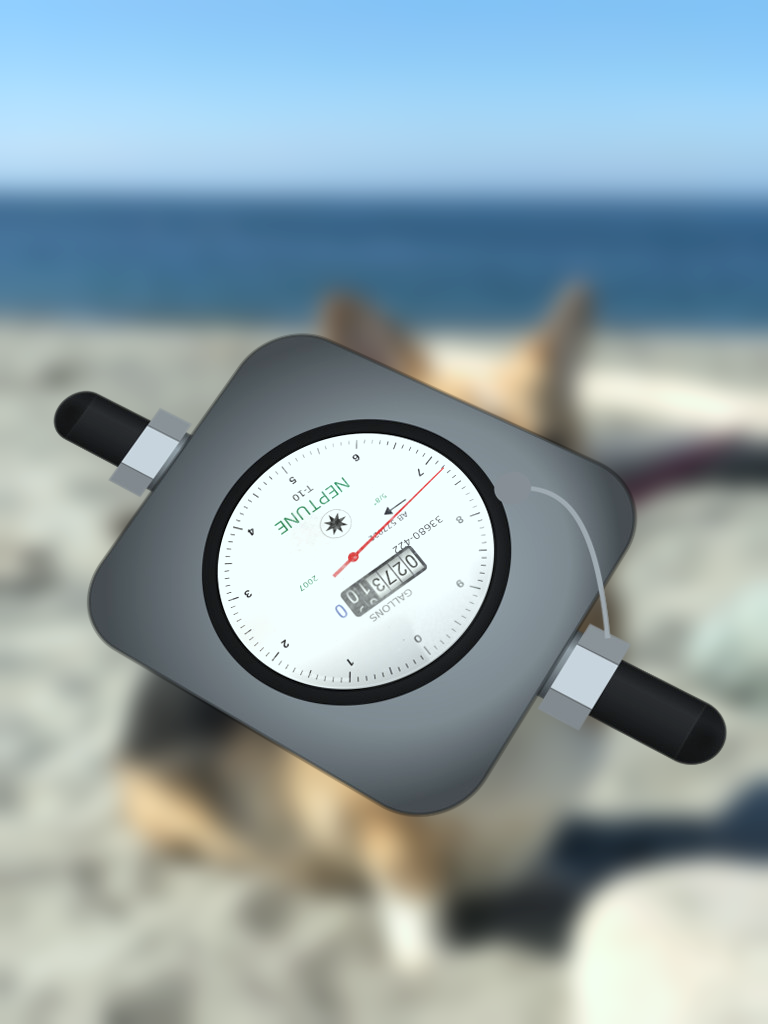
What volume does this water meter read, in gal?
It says 273097.2 gal
